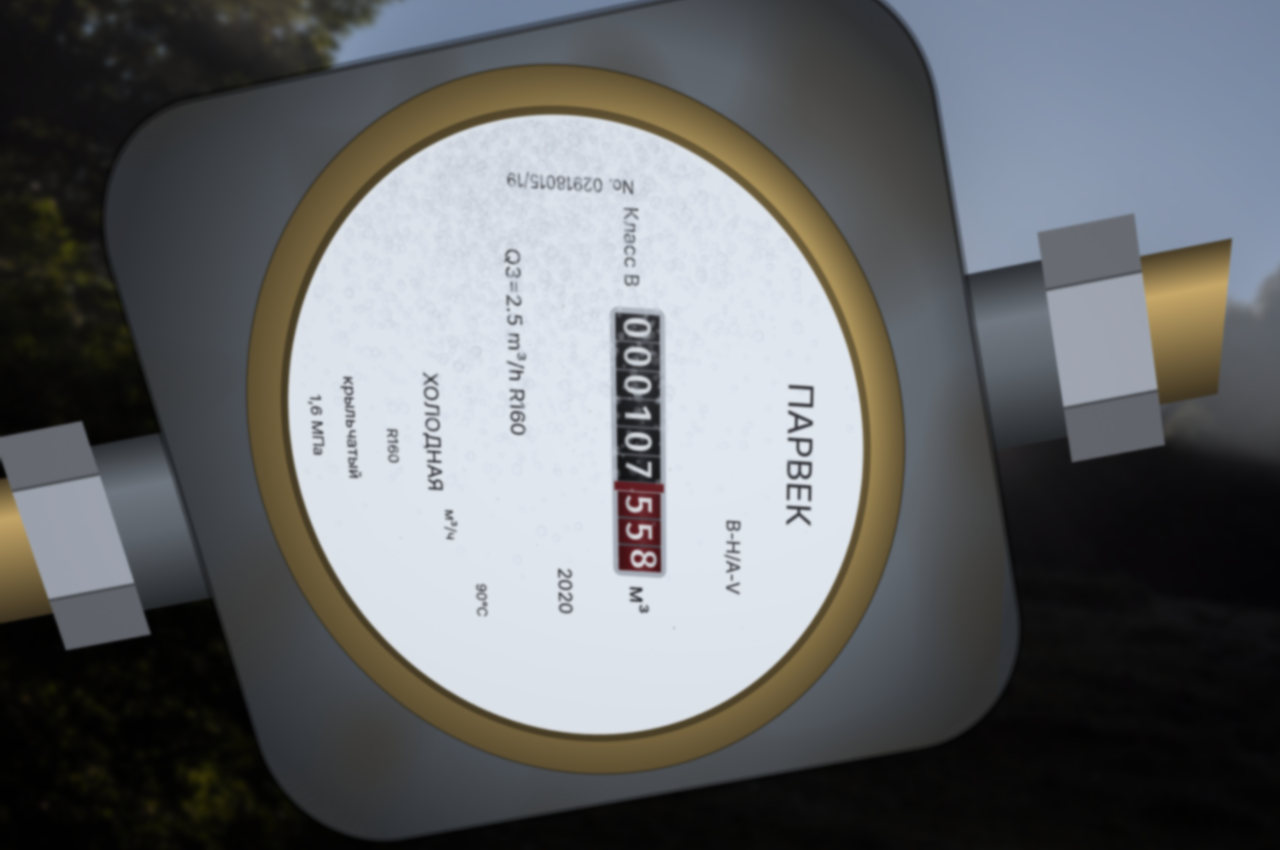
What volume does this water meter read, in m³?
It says 107.558 m³
